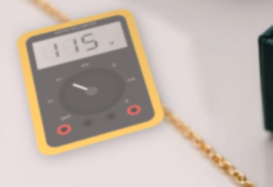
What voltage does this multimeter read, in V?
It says 115 V
